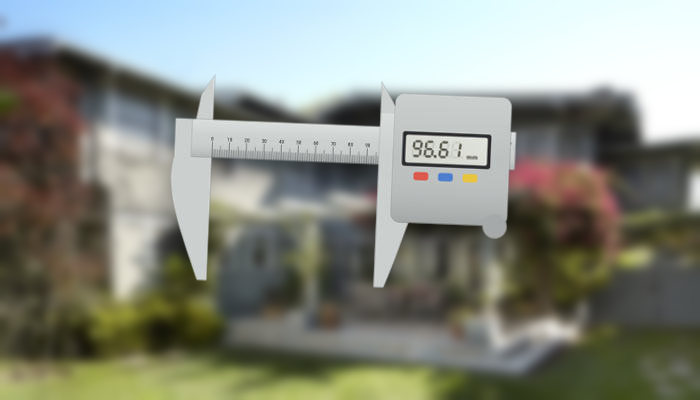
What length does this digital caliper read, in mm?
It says 96.61 mm
